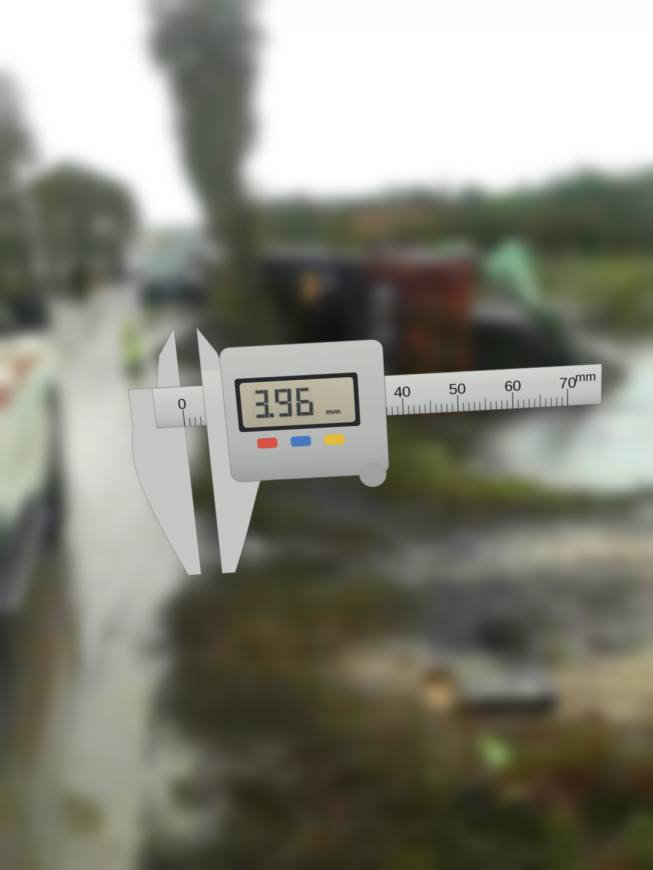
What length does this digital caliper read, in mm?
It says 3.96 mm
